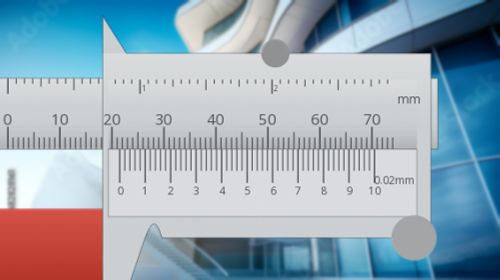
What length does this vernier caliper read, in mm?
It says 21.5 mm
